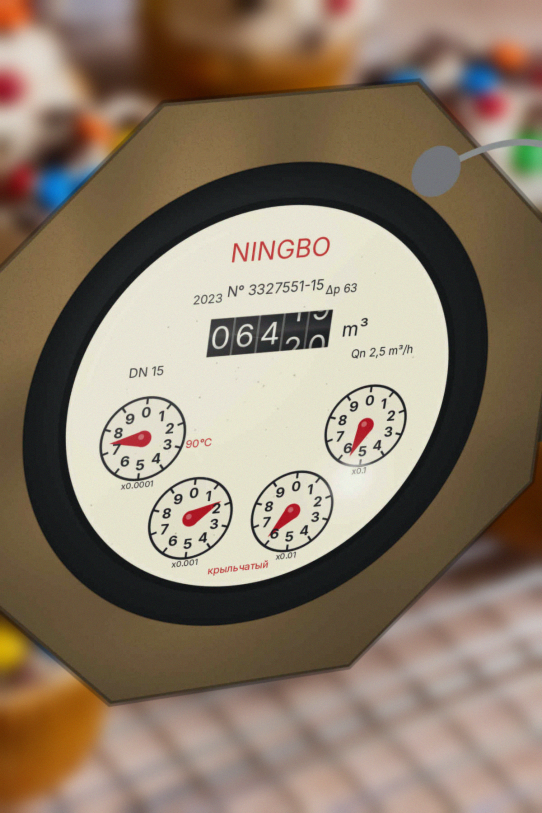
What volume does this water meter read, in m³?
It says 6419.5617 m³
